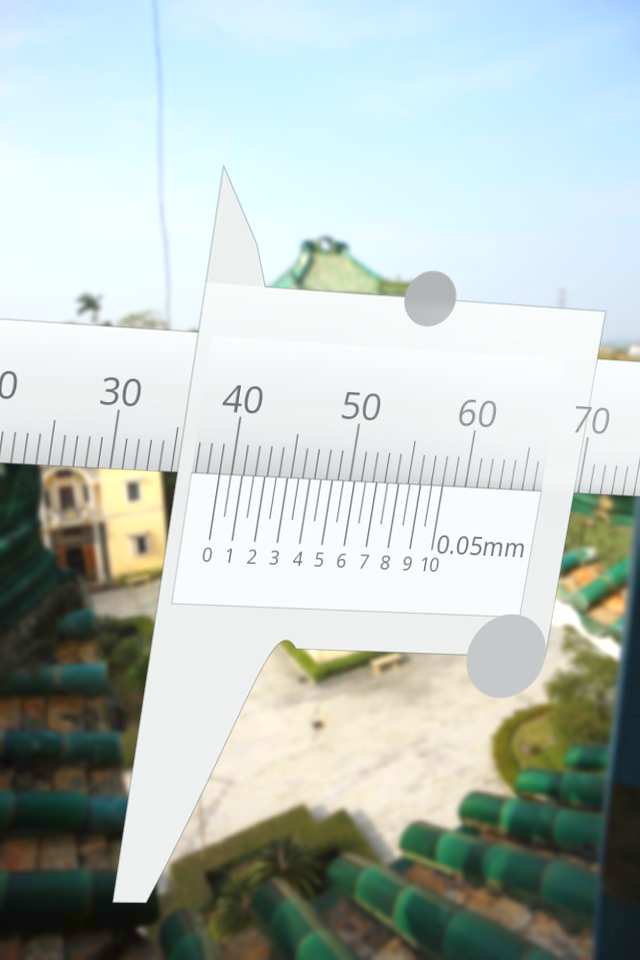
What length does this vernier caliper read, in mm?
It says 39.0 mm
